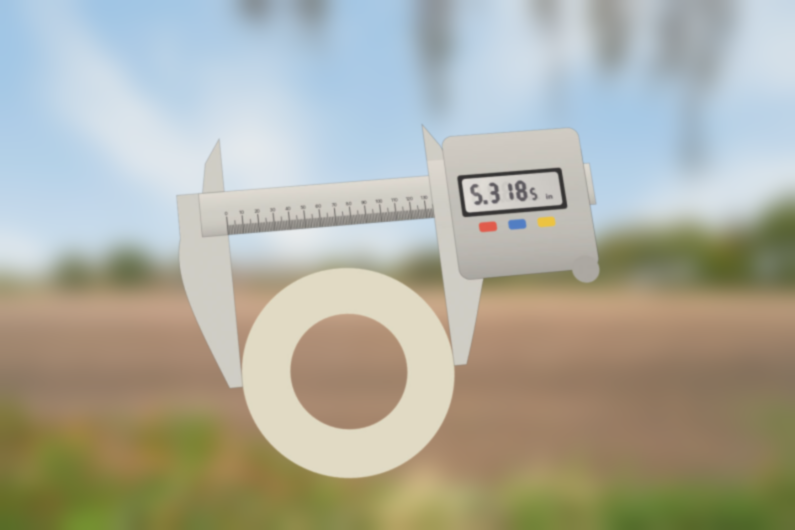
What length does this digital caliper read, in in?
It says 5.3185 in
